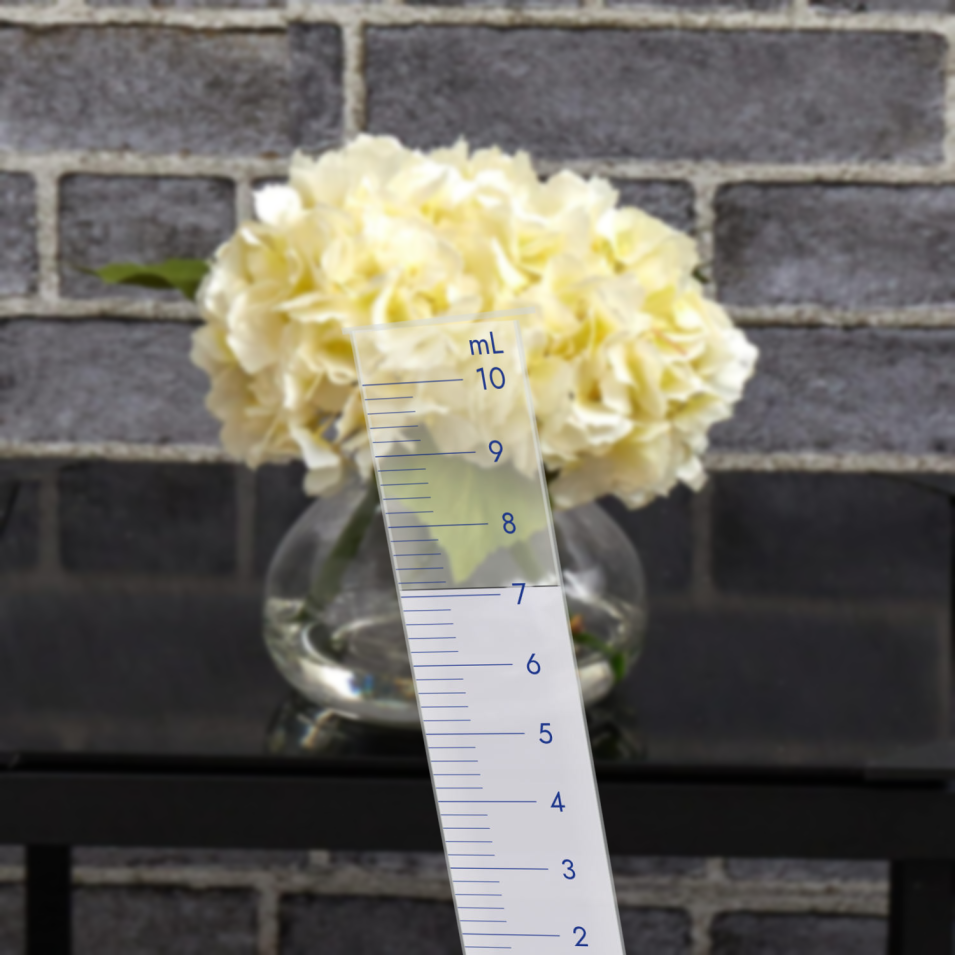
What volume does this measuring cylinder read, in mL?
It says 7.1 mL
